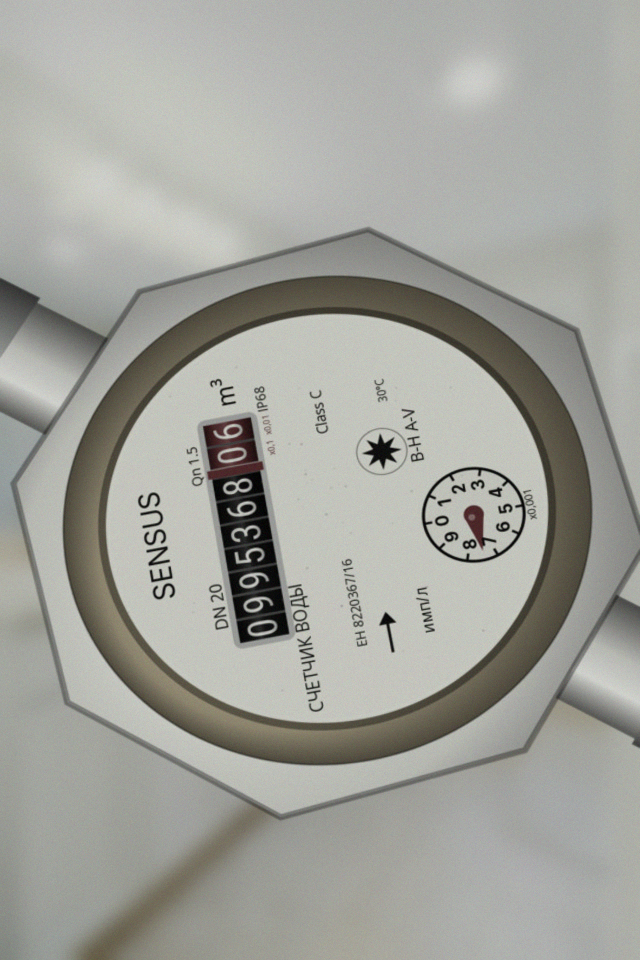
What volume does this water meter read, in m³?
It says 995368.067 m³
